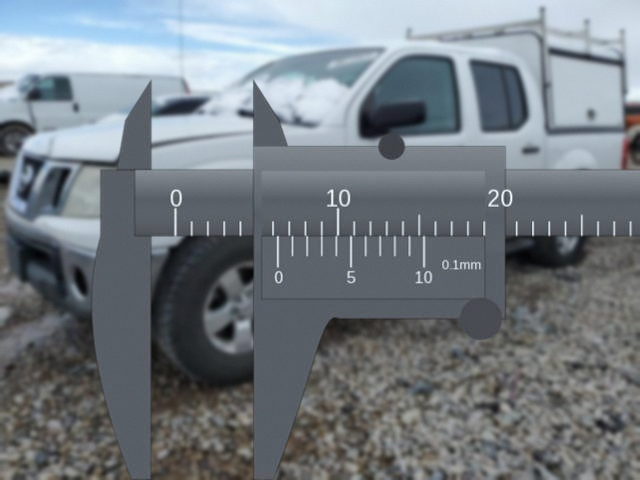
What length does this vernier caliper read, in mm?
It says 6.3 mm
